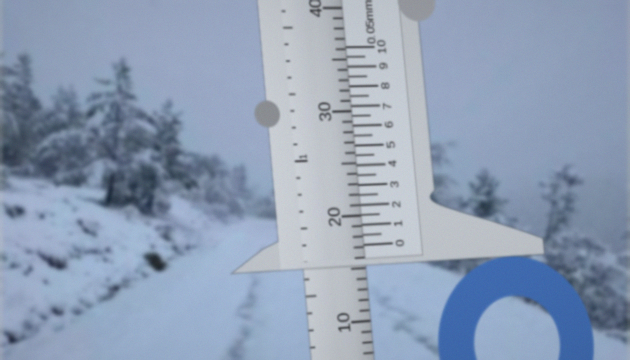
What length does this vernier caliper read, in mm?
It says 17.2 mm
